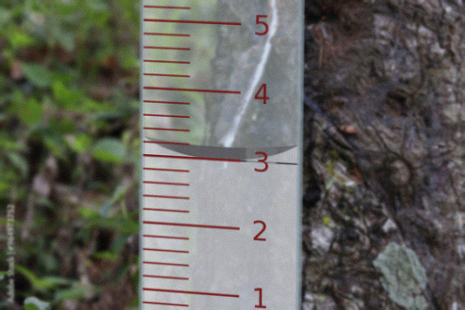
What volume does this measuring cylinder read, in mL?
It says 3 mL
